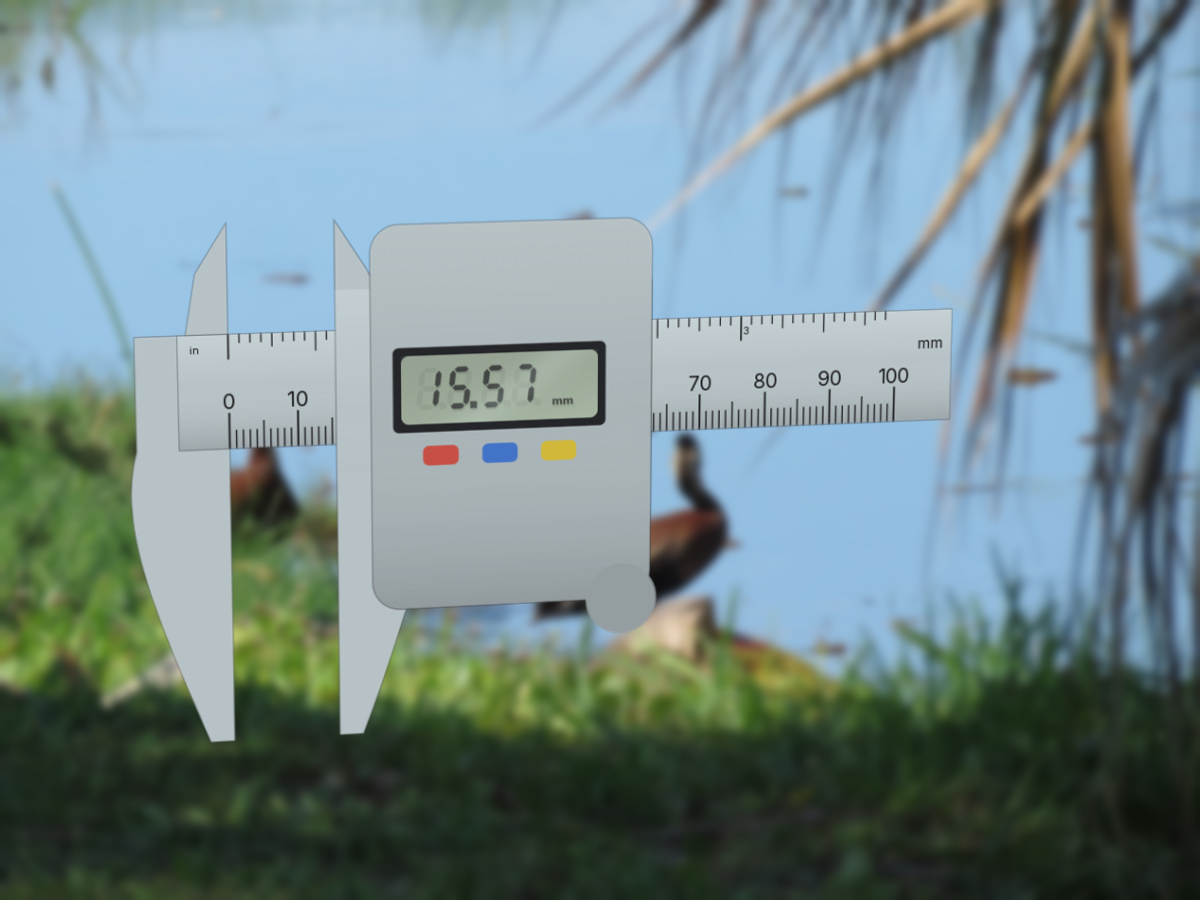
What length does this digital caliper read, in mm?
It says 15.57 mm
